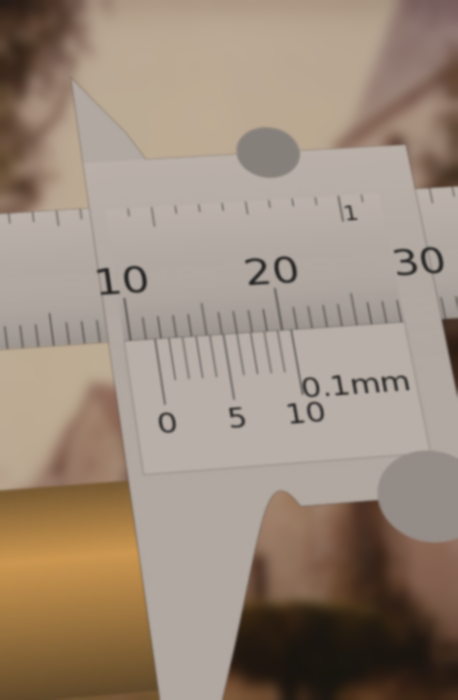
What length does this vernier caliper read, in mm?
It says 11.6 mm
